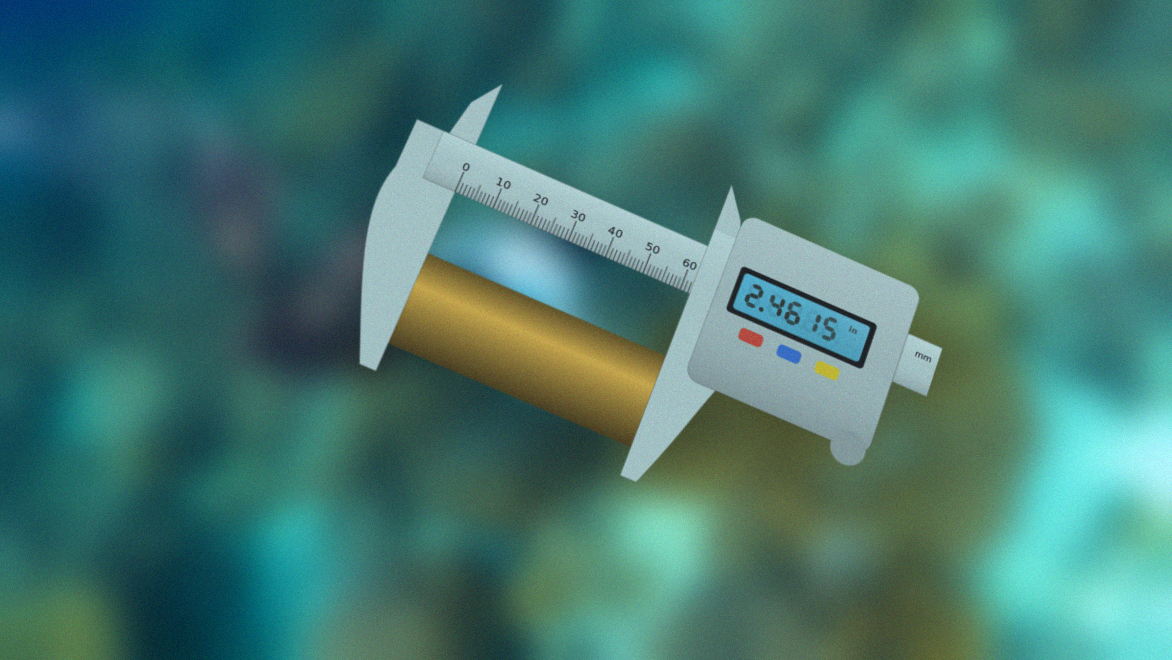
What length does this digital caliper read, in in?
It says 2.4615 in
